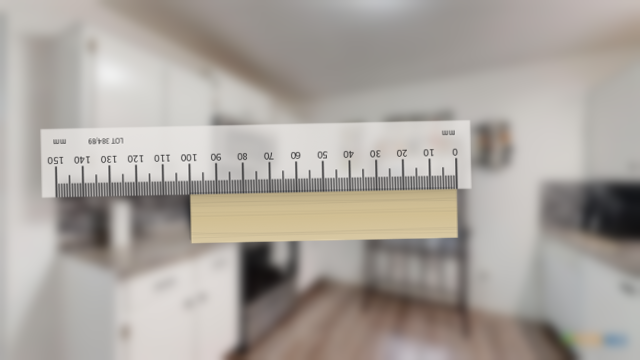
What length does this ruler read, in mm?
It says 100 mm
